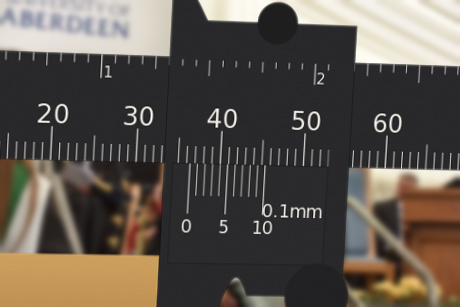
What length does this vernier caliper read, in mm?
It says 36.4 mm
